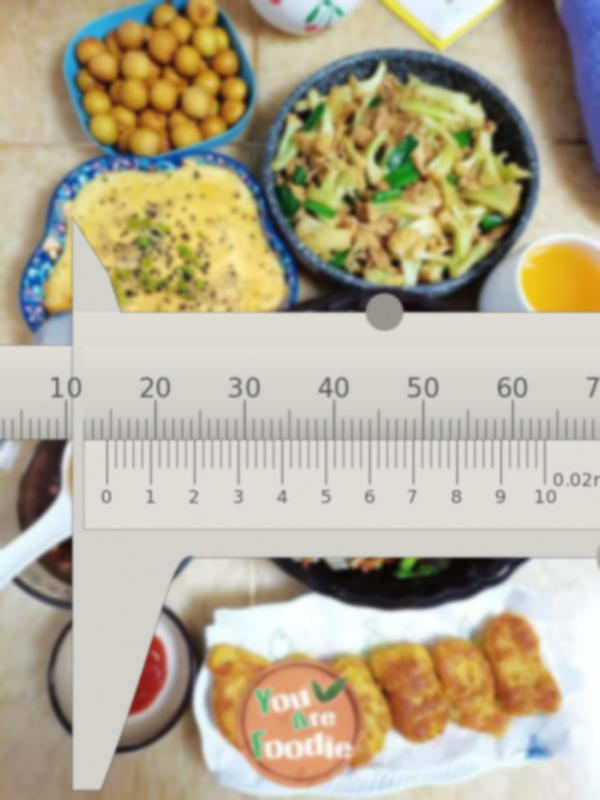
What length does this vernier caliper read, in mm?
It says 14.6 mm
